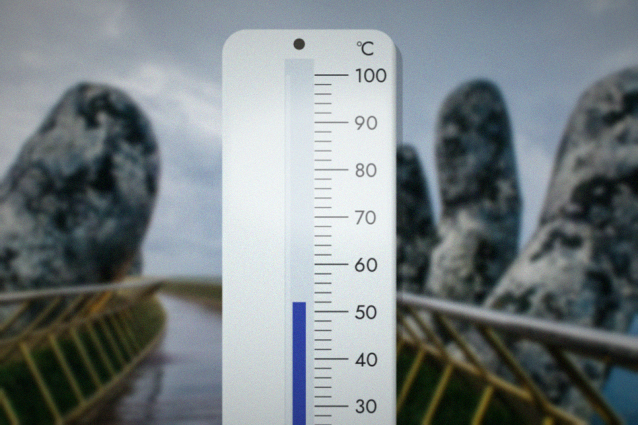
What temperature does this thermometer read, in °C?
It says 52 °C
